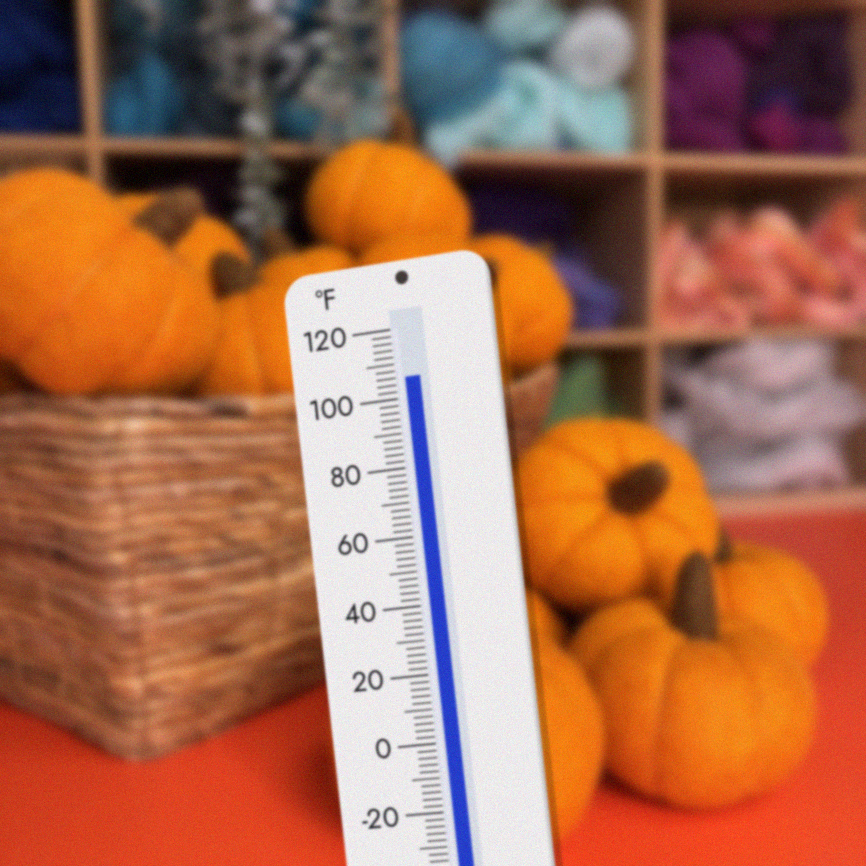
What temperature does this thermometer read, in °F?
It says 106 °F
